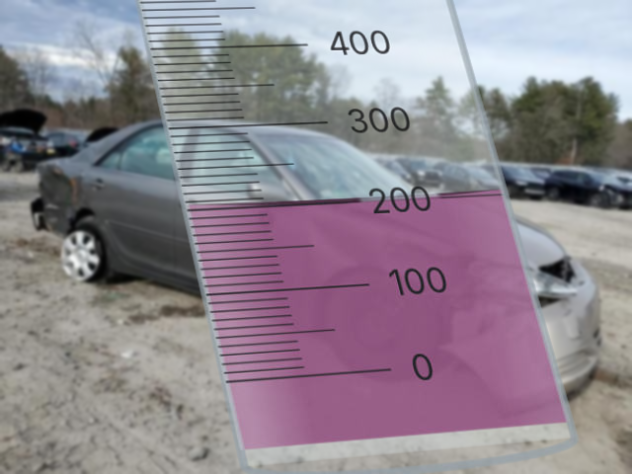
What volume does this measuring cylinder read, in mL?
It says 200 mL
